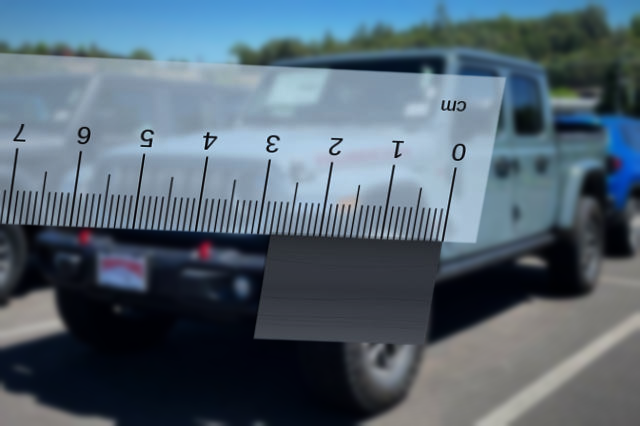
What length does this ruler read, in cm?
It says 2.8 cm
